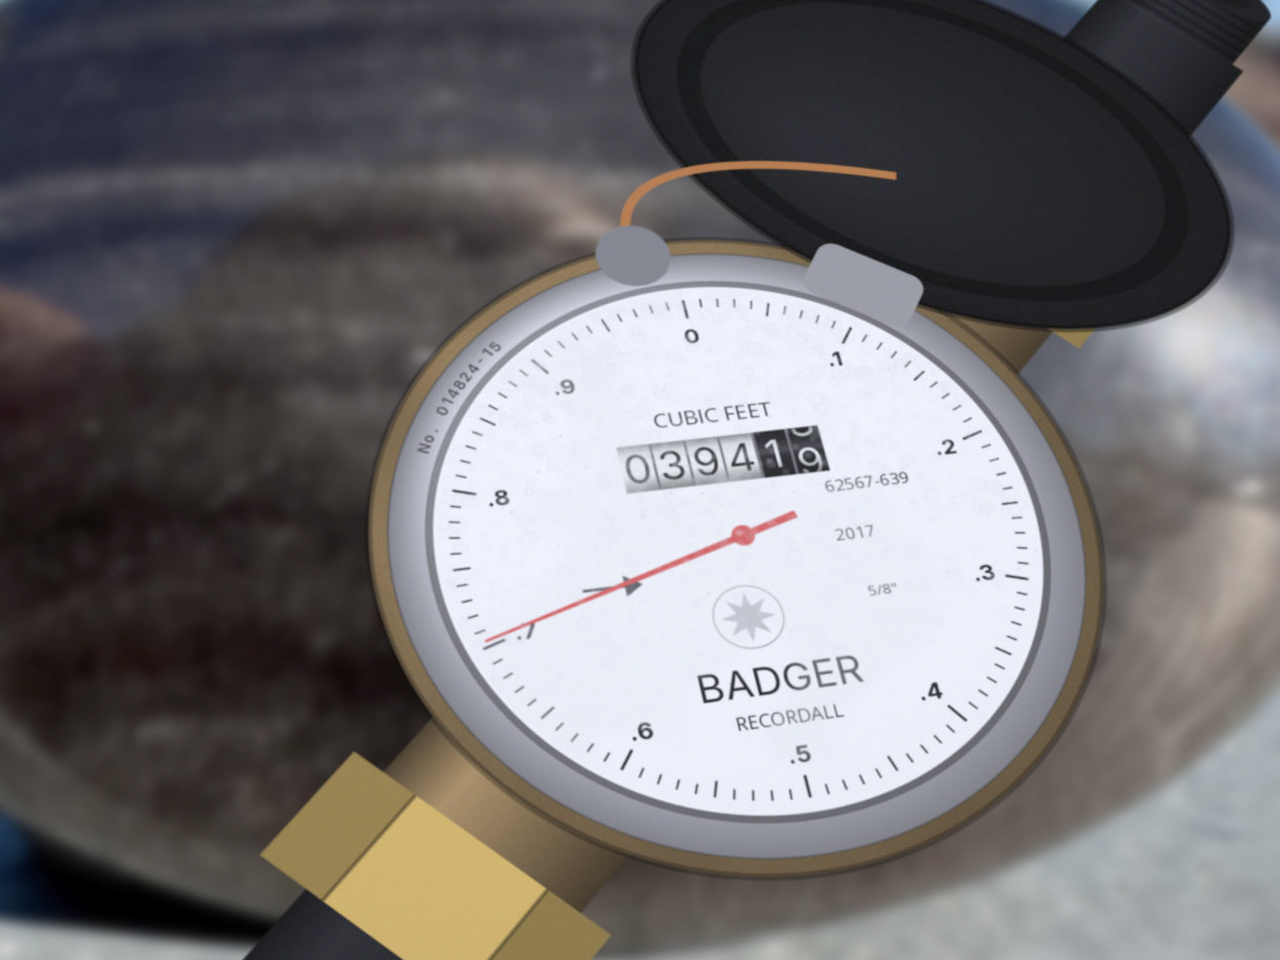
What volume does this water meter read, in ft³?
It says 39418.70 ft³
